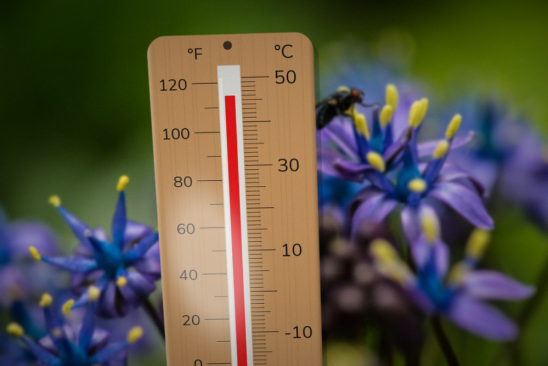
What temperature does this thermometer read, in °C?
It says 46 °C
